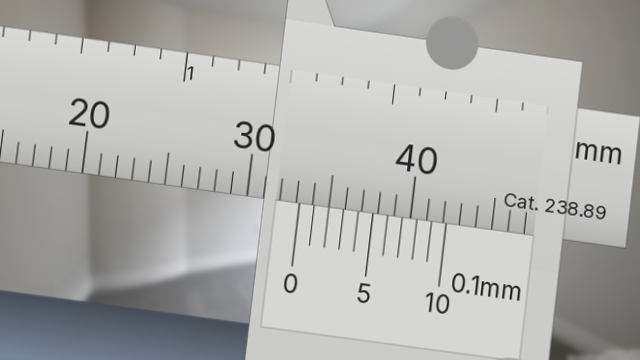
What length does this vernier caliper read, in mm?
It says 33.2 mm
